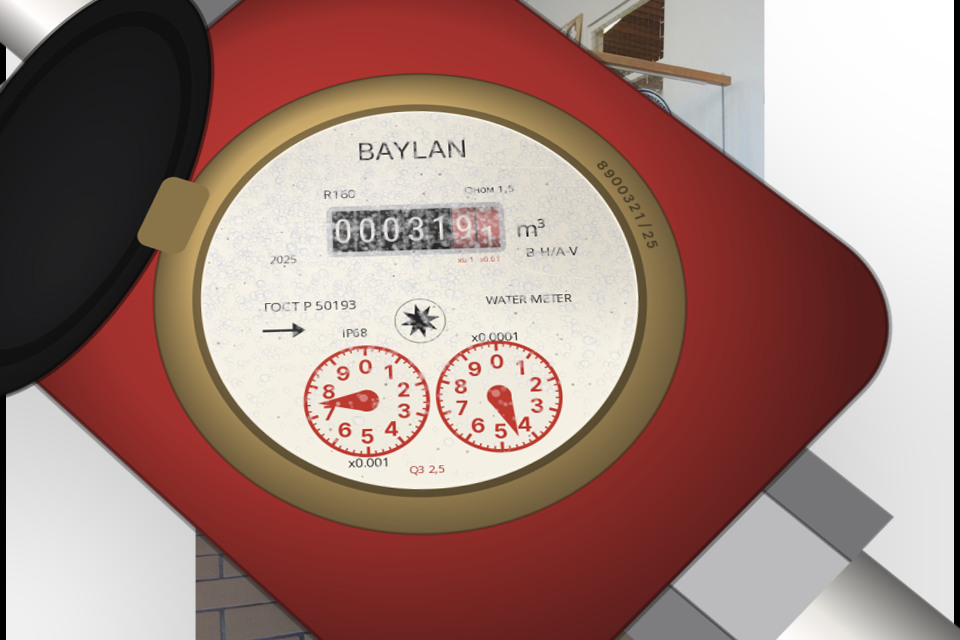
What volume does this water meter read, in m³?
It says 31.9074 m³
